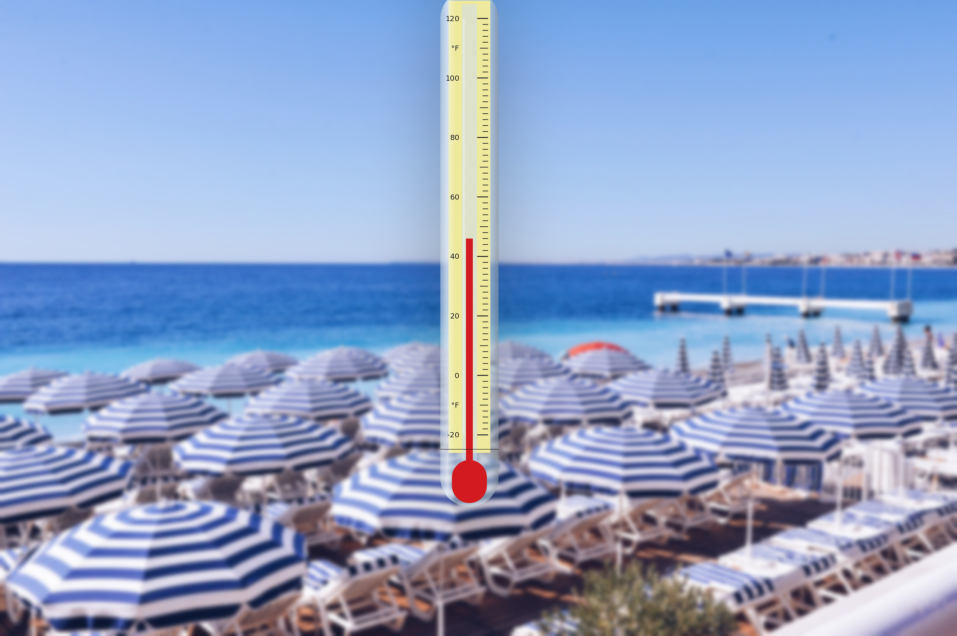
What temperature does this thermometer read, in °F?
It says 46 °F
